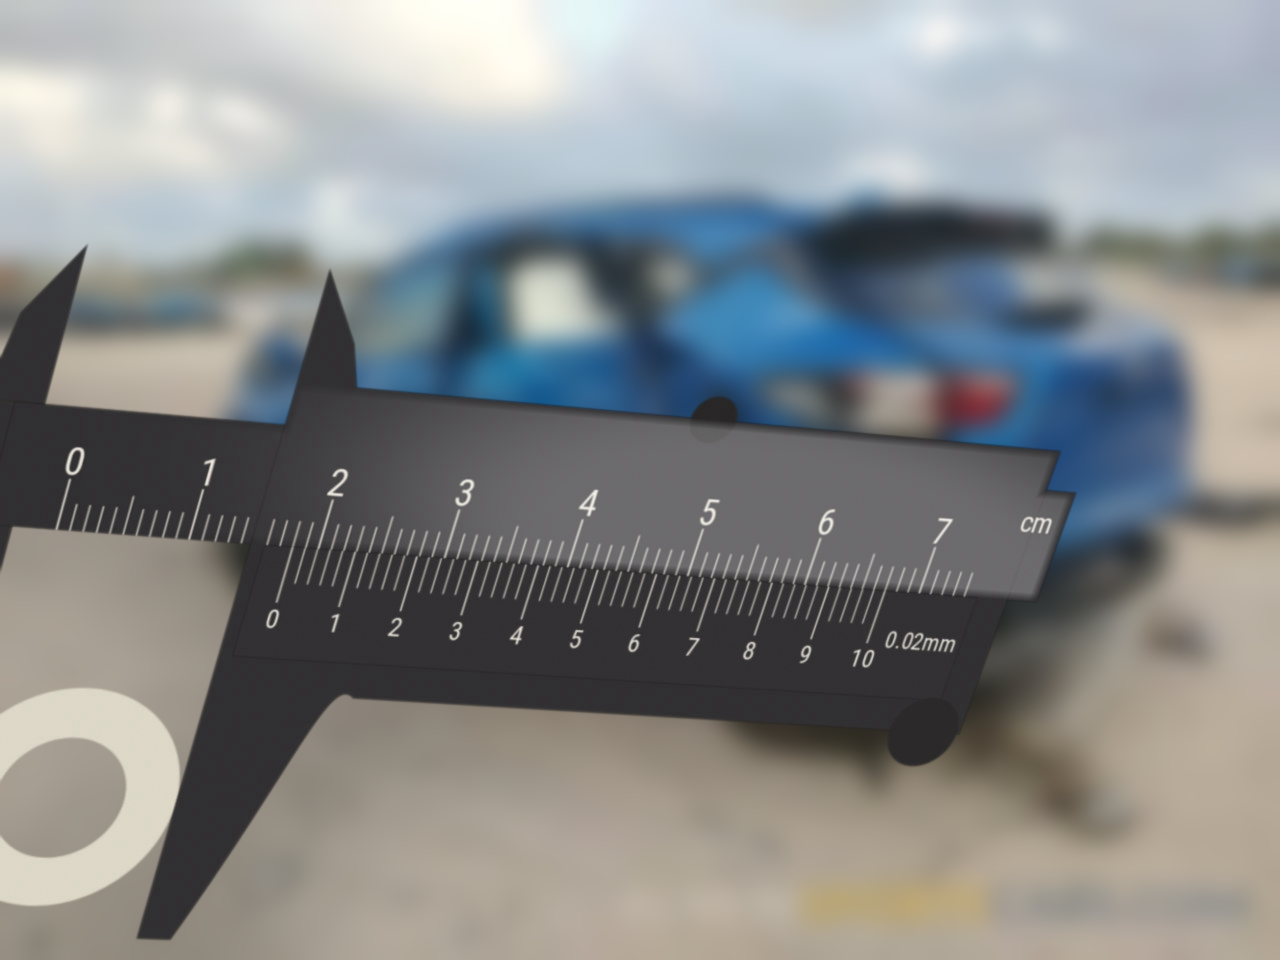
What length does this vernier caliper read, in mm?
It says 18.0 mm
